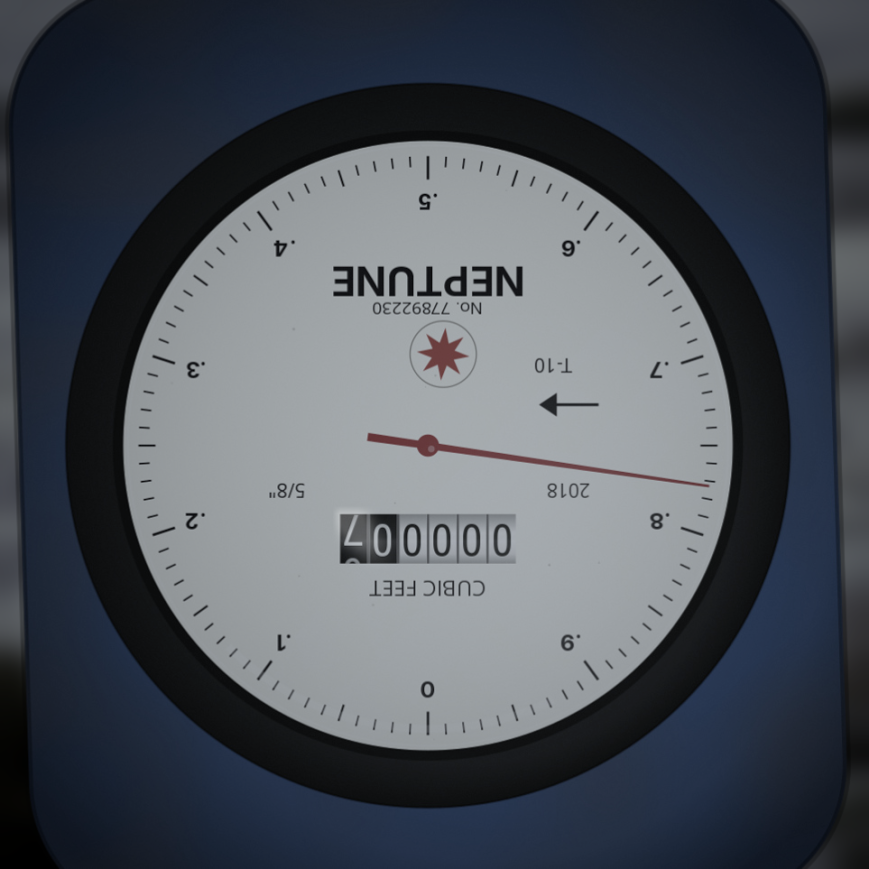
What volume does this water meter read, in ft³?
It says 6.77 ft³
